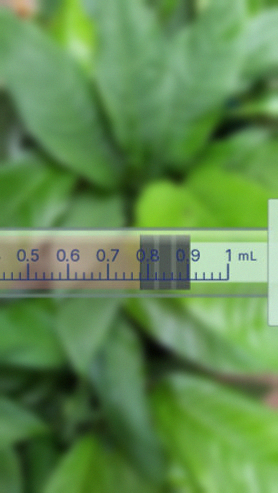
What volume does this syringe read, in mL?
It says 0.78 mL
